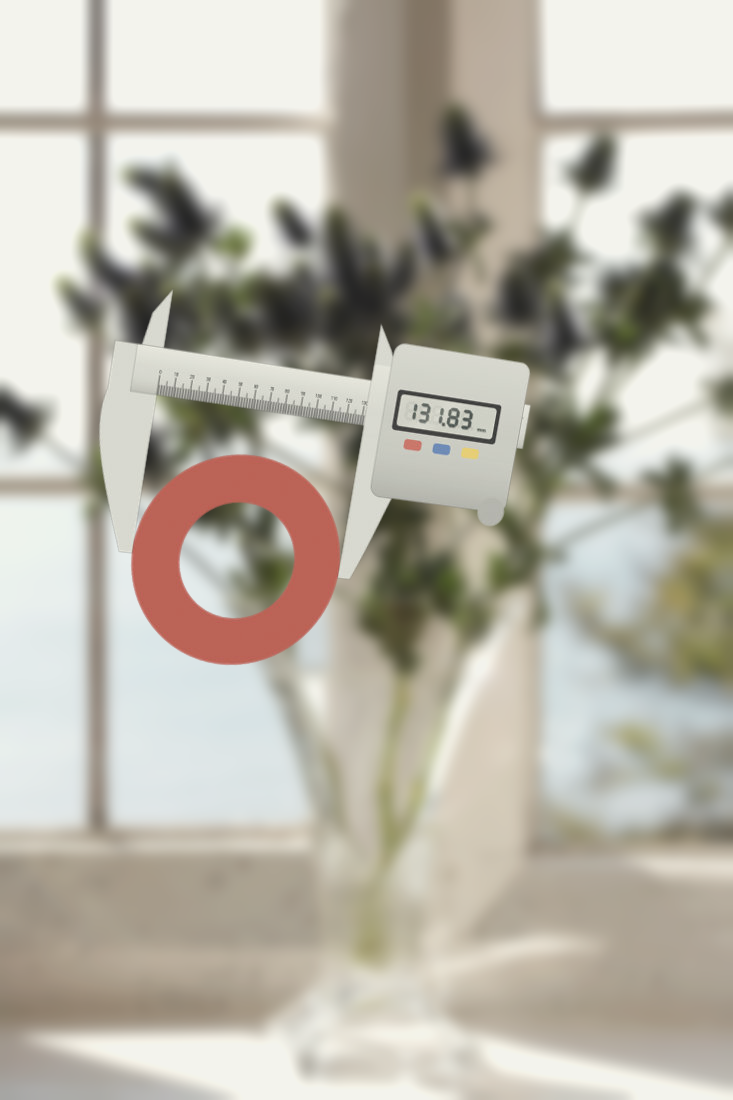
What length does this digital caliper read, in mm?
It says 131.83 mm
